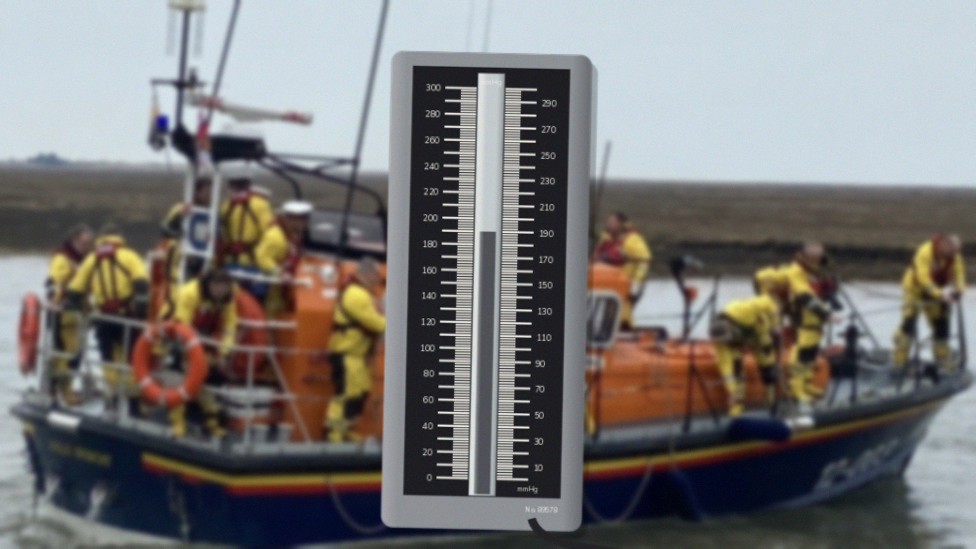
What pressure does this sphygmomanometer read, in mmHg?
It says 190 mmHg
